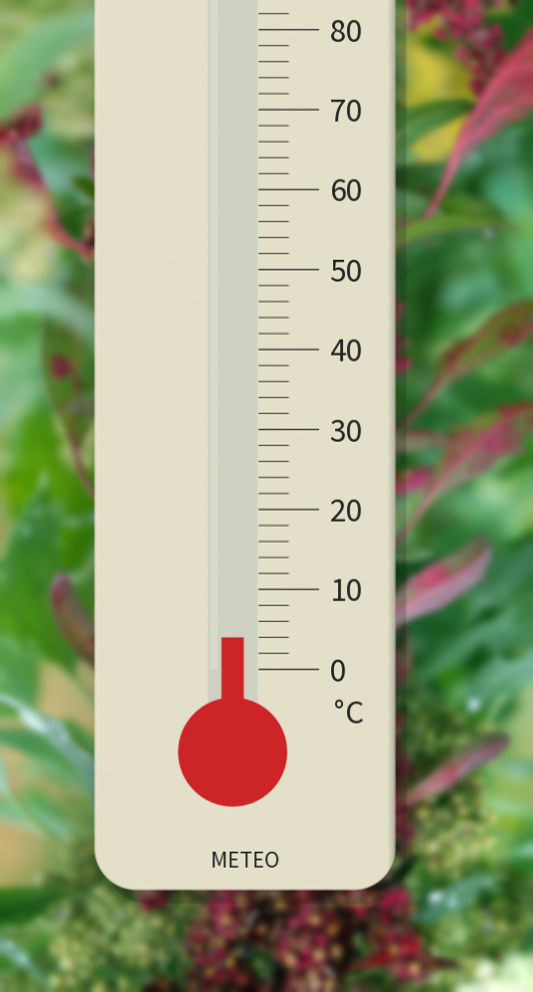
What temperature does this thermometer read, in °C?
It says 4 °C
